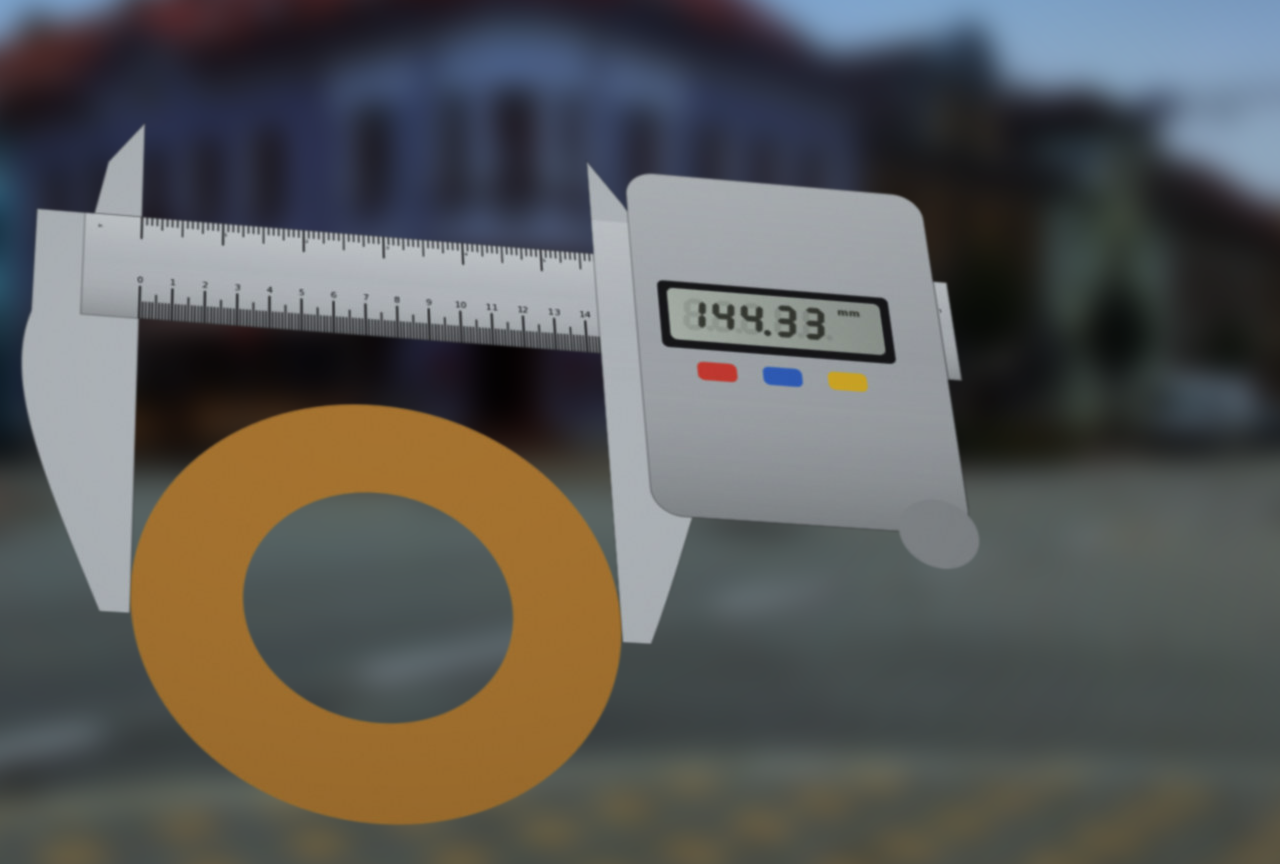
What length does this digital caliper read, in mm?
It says 144.33 mm
